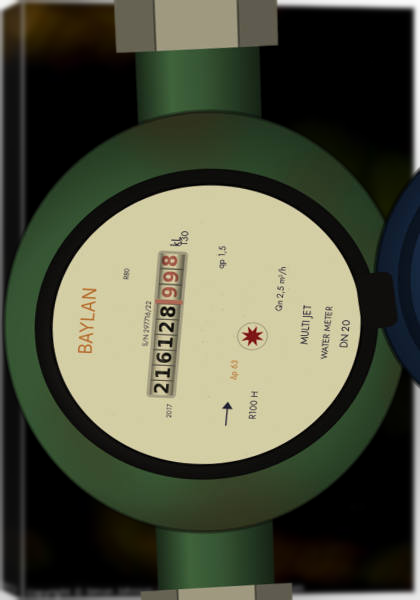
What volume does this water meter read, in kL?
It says 216128.998 kL
